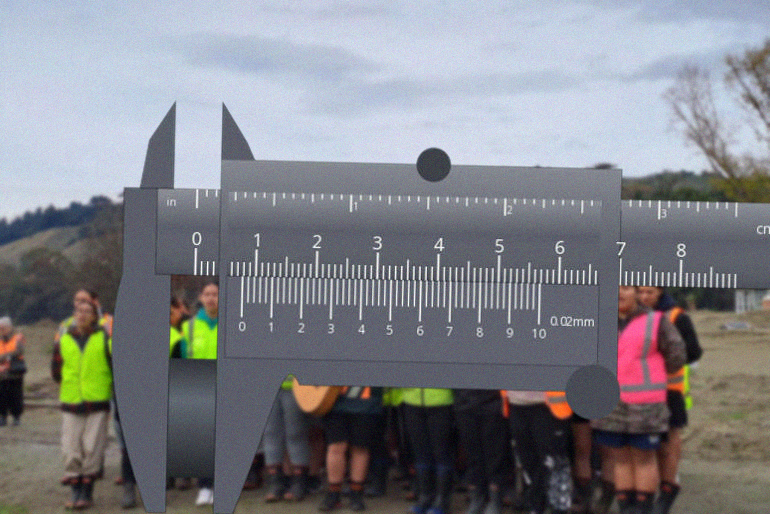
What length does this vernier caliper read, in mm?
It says 7.8 mm
